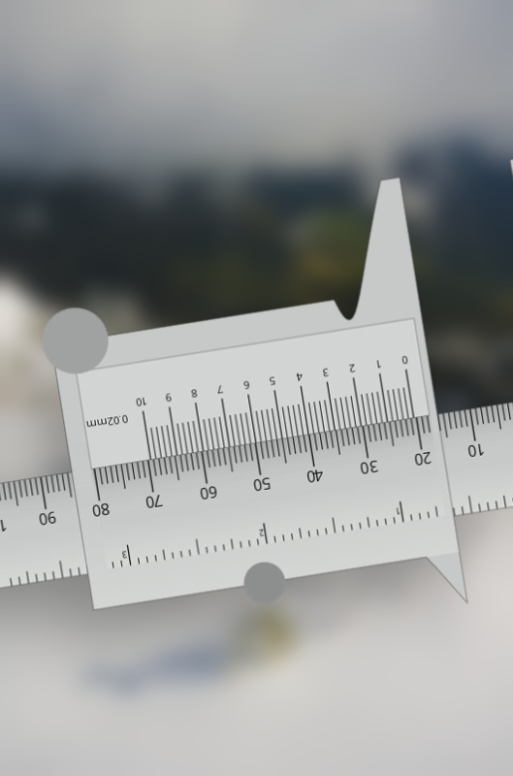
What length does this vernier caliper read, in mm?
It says 20.5 mm
